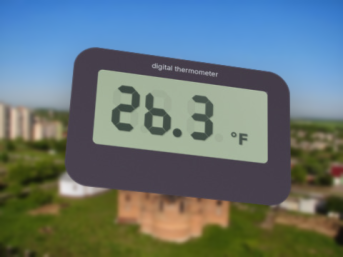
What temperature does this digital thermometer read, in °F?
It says 26.3 °F
